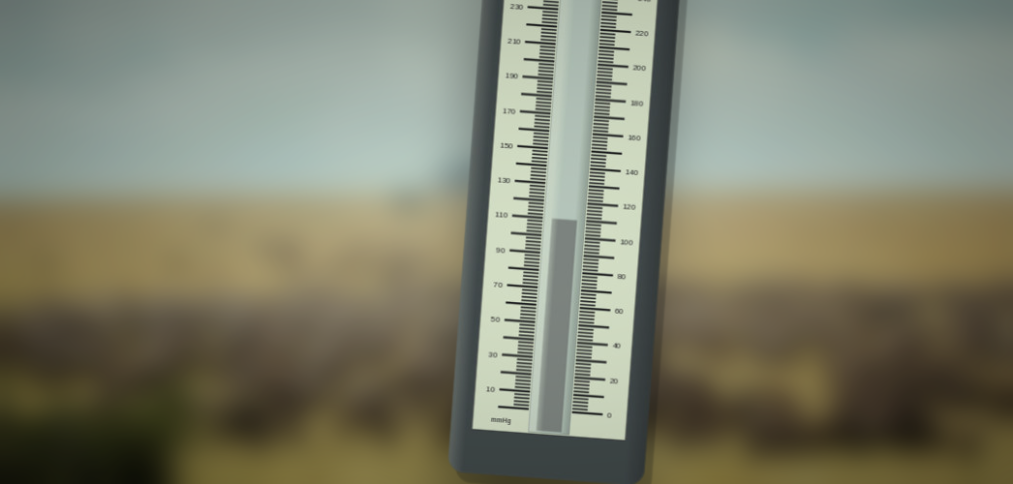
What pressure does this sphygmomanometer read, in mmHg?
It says 110 mmHg
